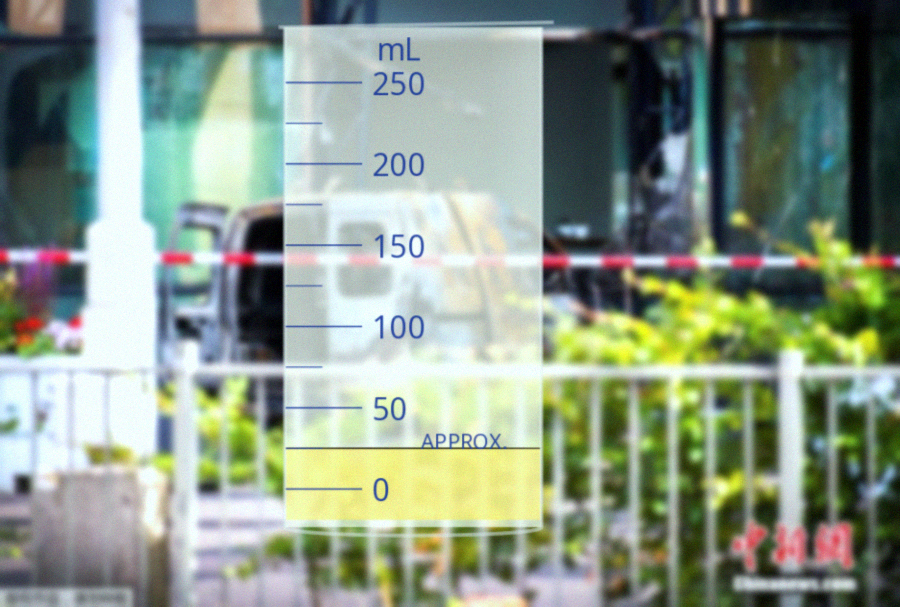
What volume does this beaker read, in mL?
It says 25 mL
